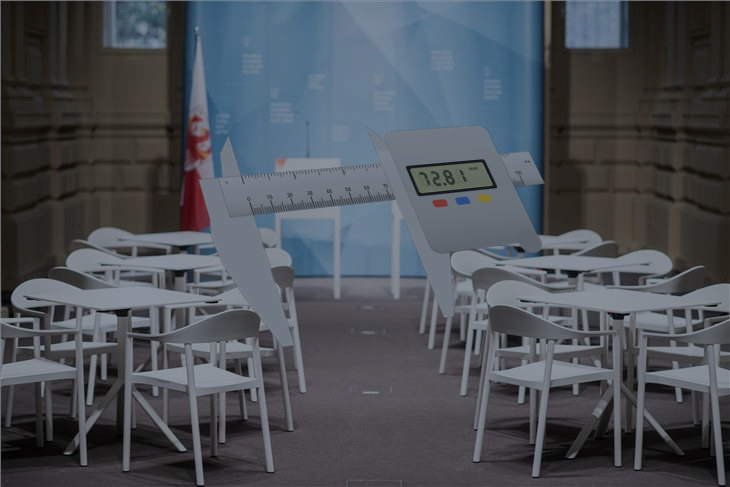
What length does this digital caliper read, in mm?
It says 72.81 mm
